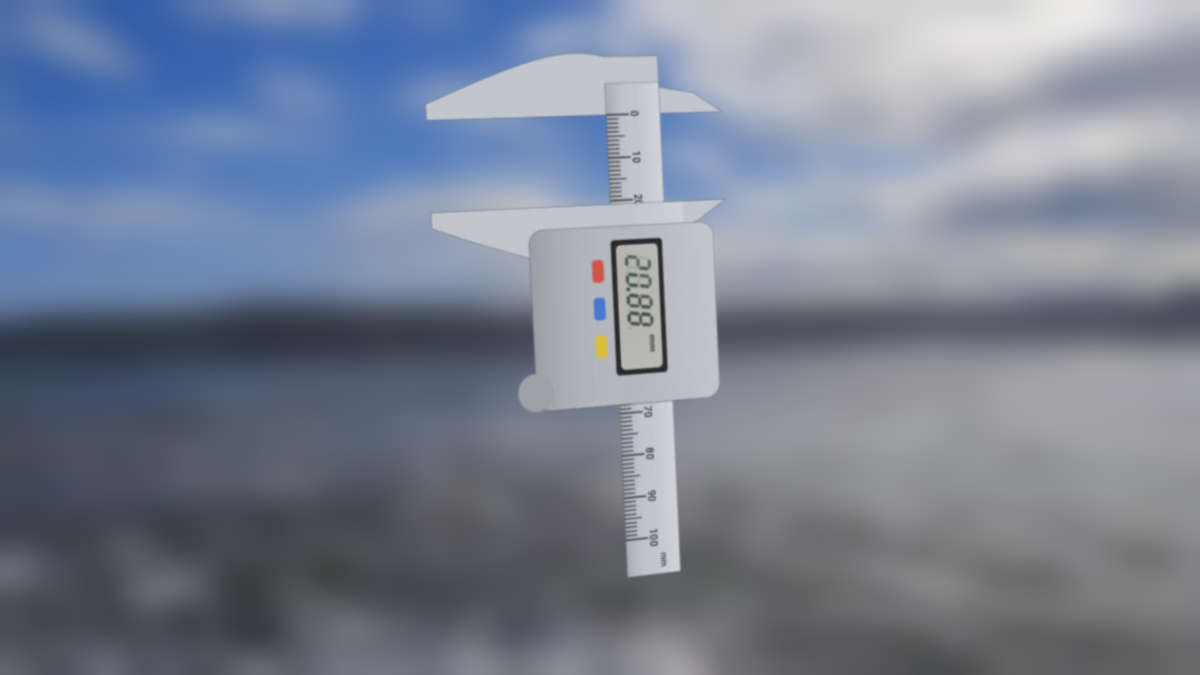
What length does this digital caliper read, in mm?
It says 20.88 mm
